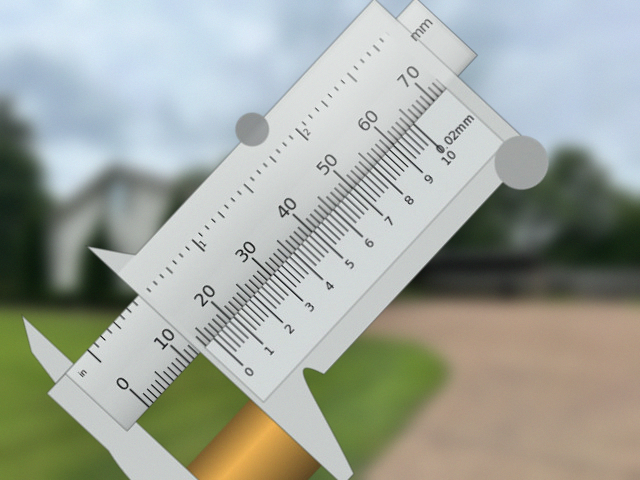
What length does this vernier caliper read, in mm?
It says 15.8 mm
